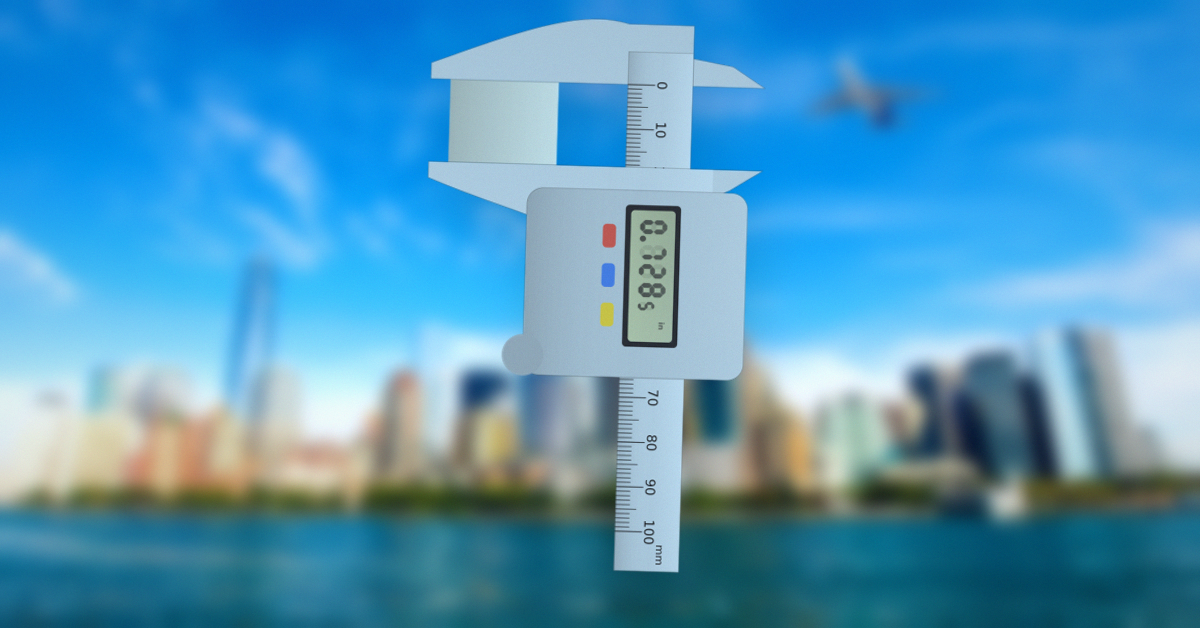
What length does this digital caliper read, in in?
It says 0.7285 in
